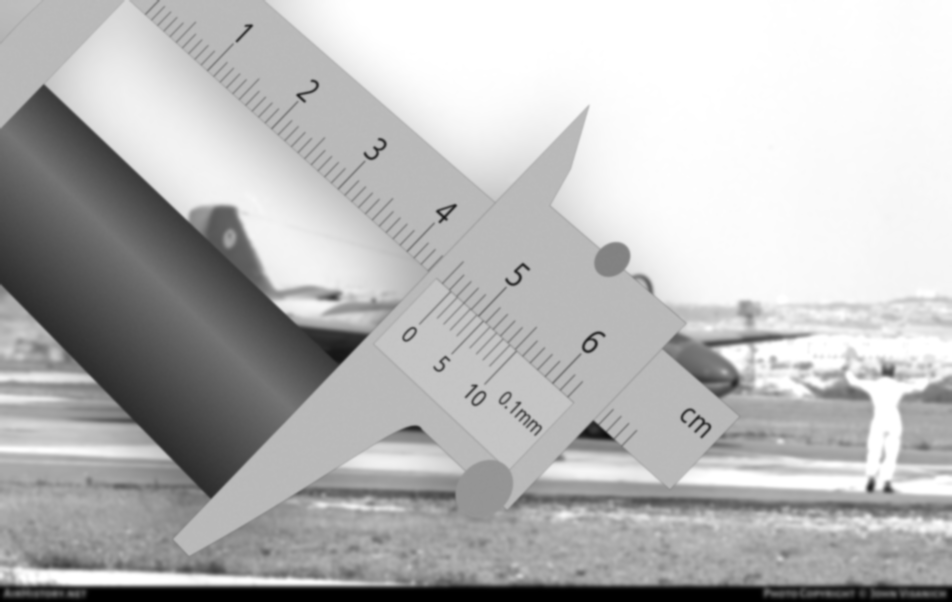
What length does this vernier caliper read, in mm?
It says 46.2 mm
